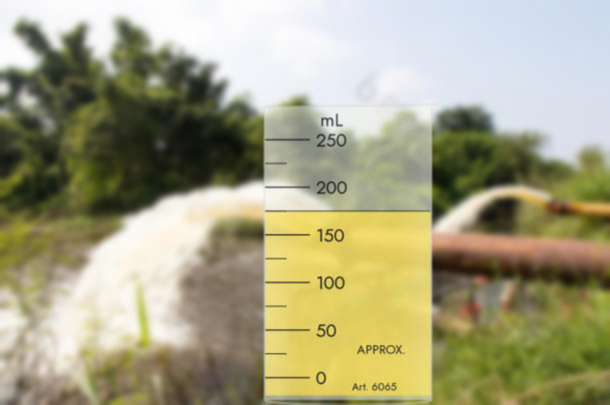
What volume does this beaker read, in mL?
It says 175 mL
